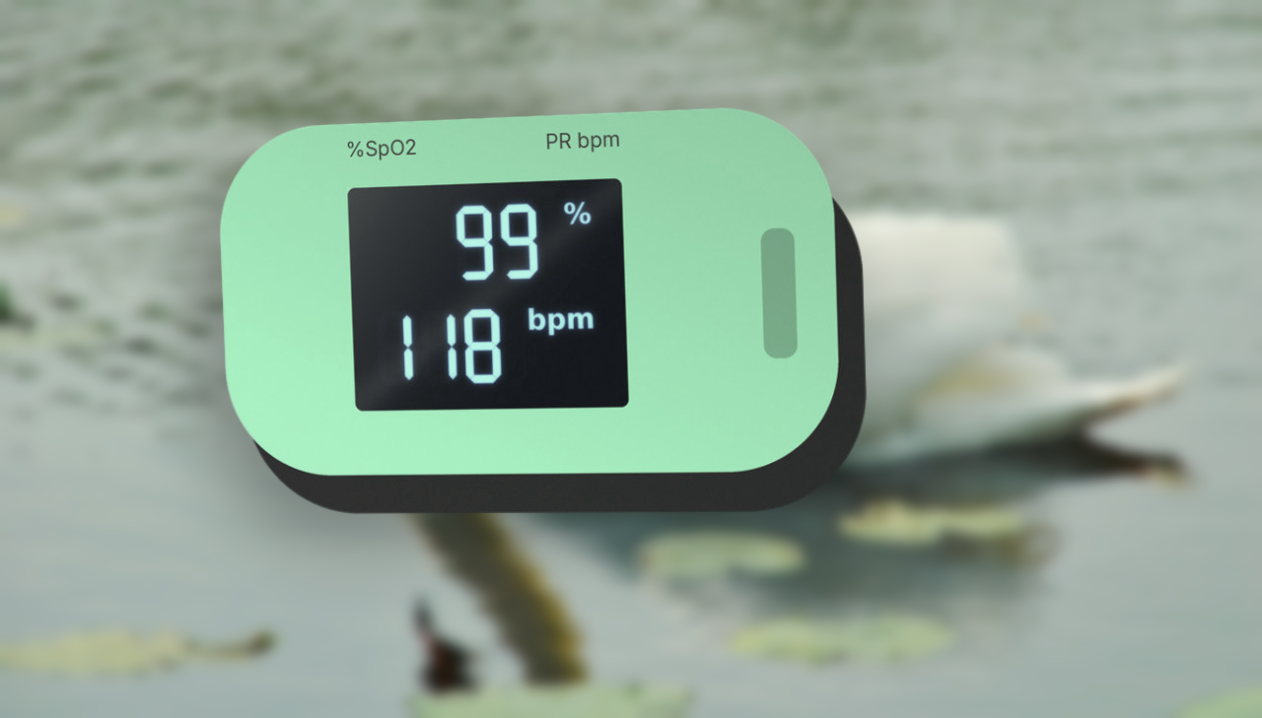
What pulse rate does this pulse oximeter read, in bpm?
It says 118 bpm
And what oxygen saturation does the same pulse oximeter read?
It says 99 %
